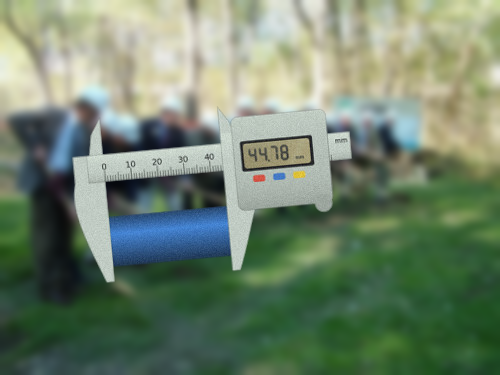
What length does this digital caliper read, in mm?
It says 44.78 mm
